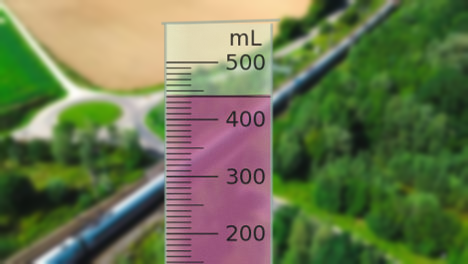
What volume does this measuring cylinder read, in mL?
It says 440 mL
